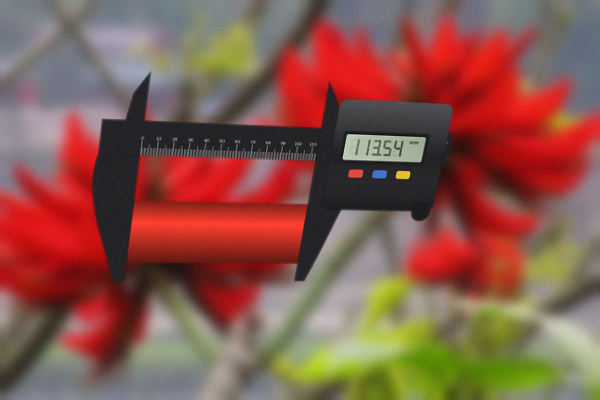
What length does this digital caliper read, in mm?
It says 113.54 mm
